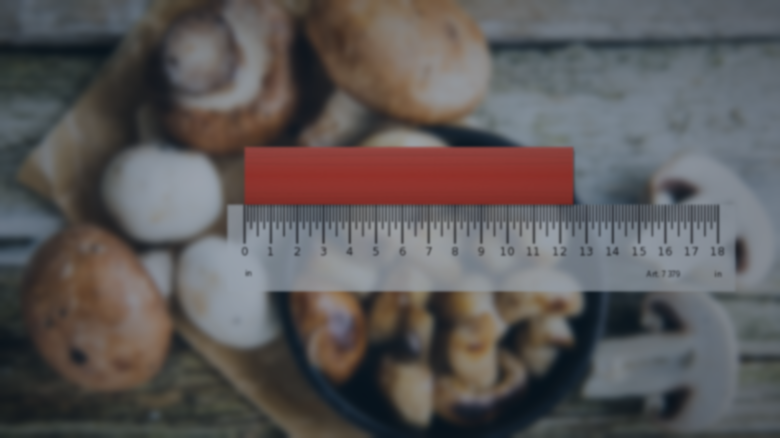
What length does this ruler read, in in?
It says 12.5 in
